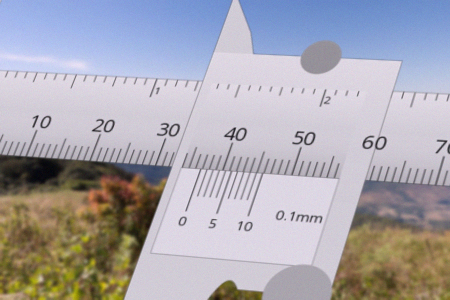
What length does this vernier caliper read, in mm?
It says 36.8 mm
